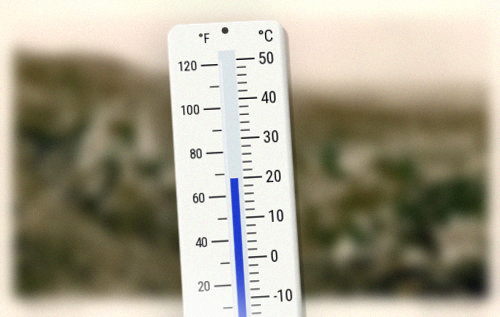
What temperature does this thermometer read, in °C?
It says 20 °C
